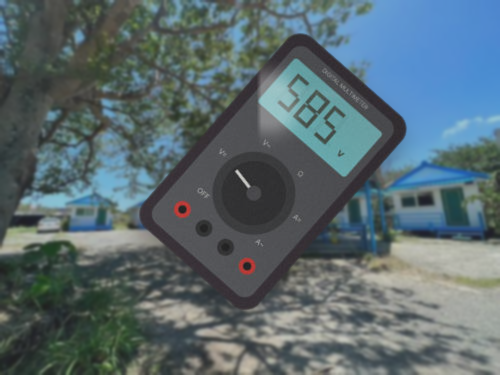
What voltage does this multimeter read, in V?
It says 585 V
